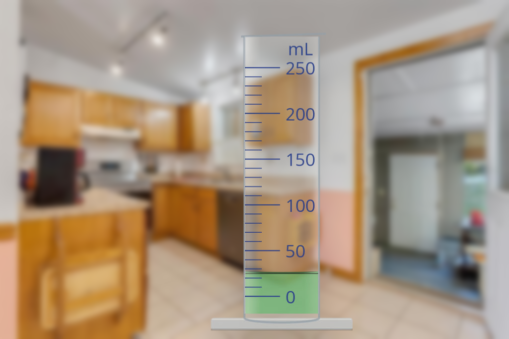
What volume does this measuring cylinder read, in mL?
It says 25 mL
